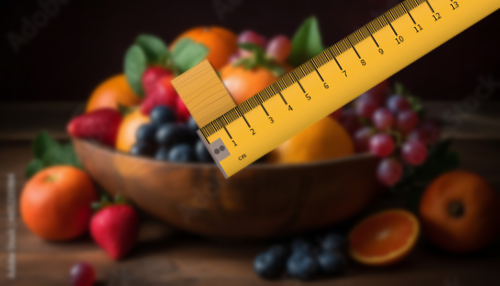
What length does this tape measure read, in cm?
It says 2 cm
